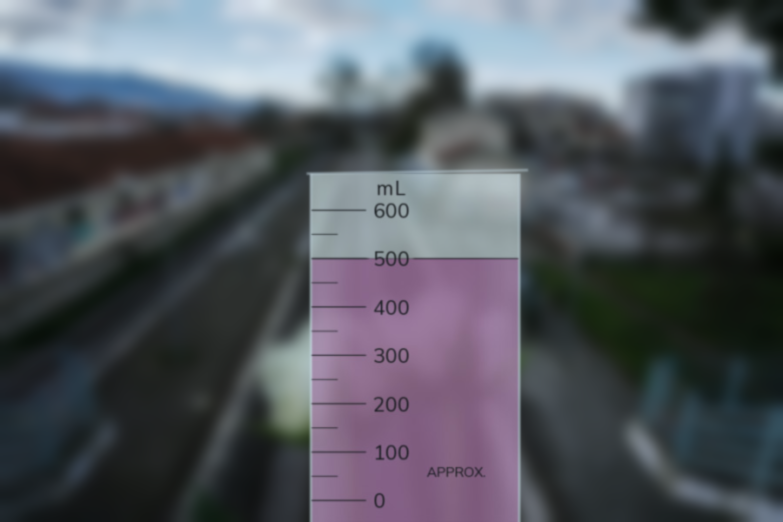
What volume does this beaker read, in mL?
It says 500 mL
